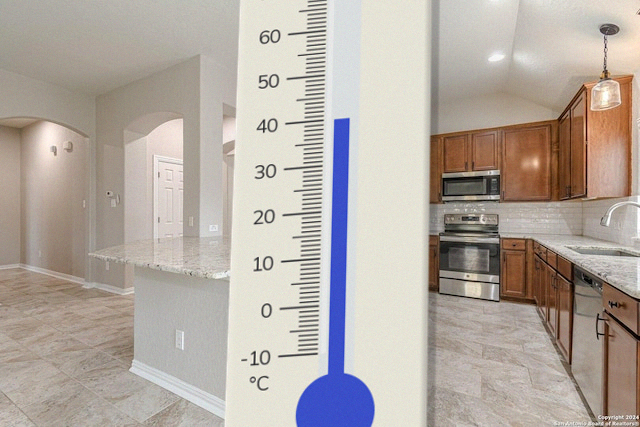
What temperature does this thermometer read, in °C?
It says 40 °C
